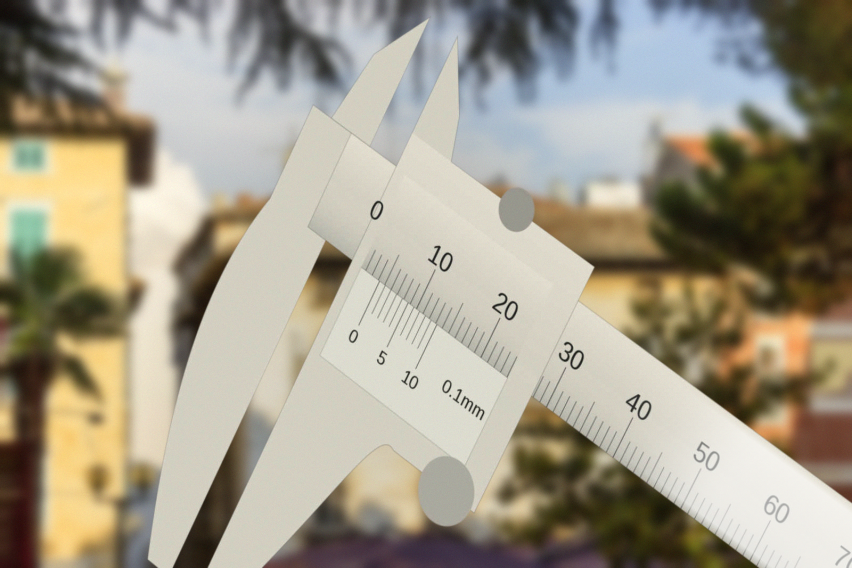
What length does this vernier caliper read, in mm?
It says 4.2 mm
